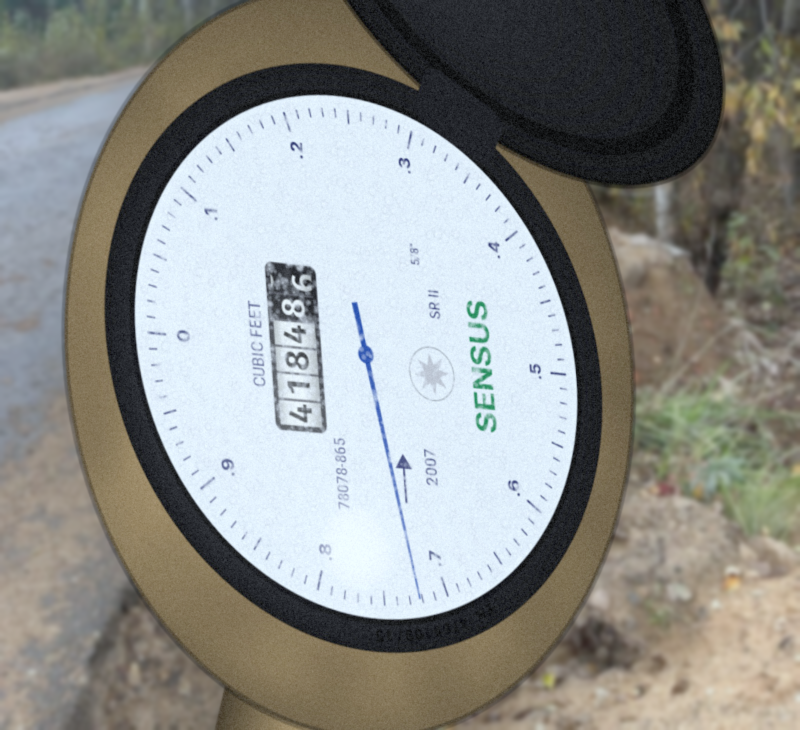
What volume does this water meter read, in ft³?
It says 418485.72 ft³
